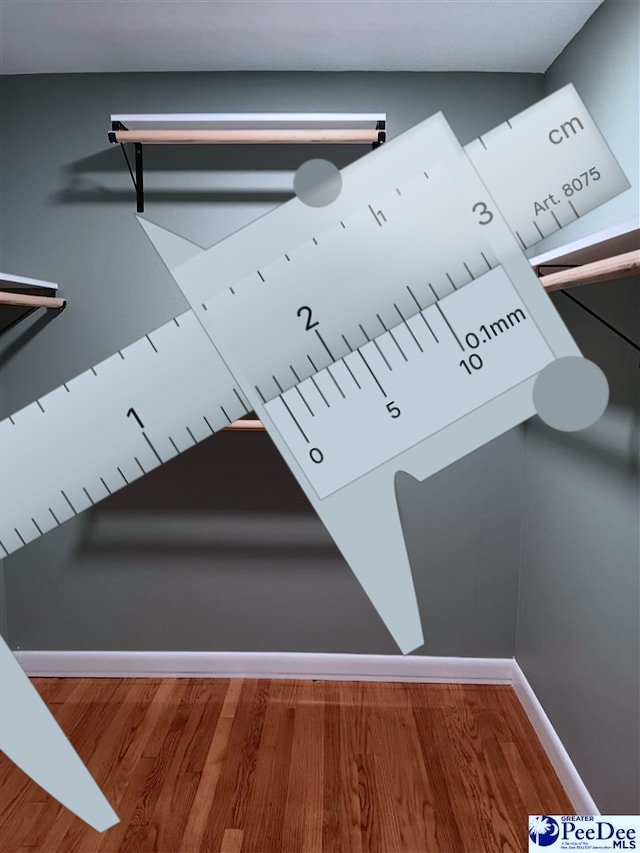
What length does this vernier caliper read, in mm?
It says 16.8 mm
